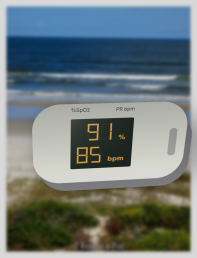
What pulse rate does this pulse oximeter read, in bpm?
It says 85 bpm
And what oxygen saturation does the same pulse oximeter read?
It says 91 %
